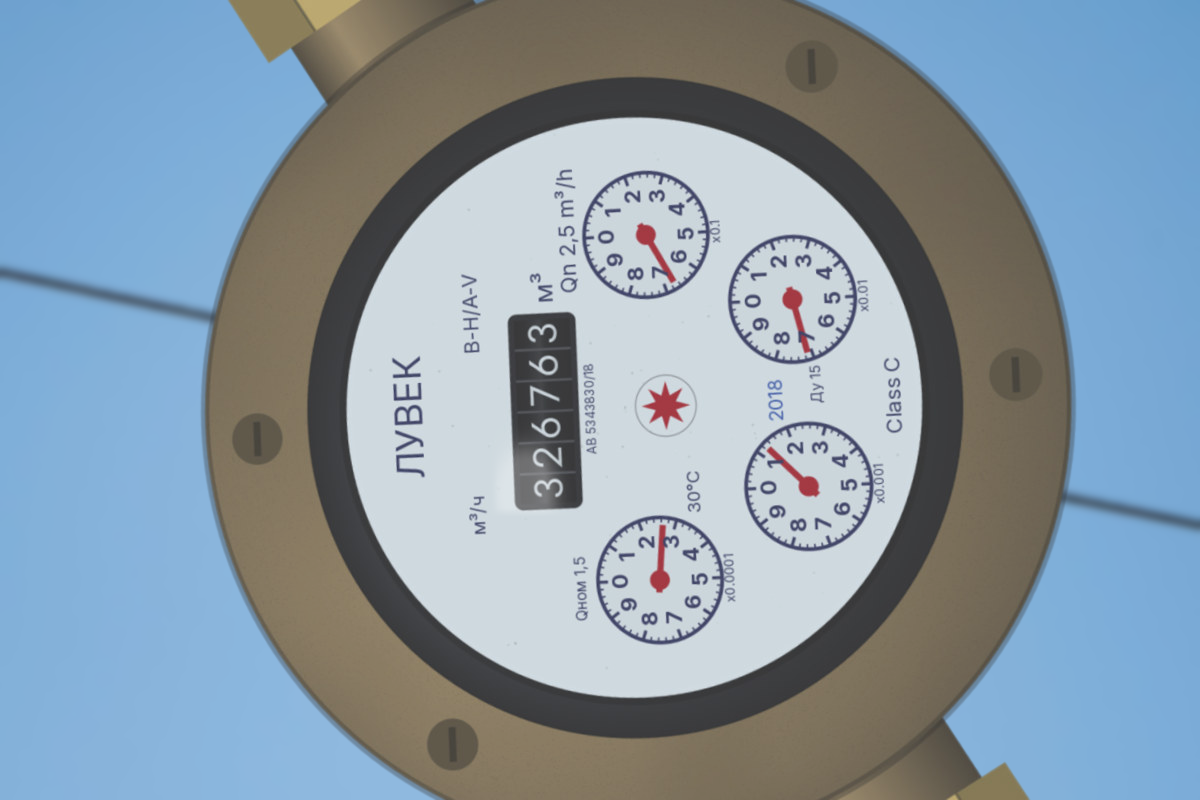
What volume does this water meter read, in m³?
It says 326763.6712 m³
